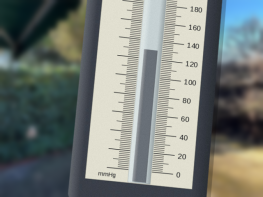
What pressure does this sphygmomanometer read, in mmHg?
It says 130 mmHg
